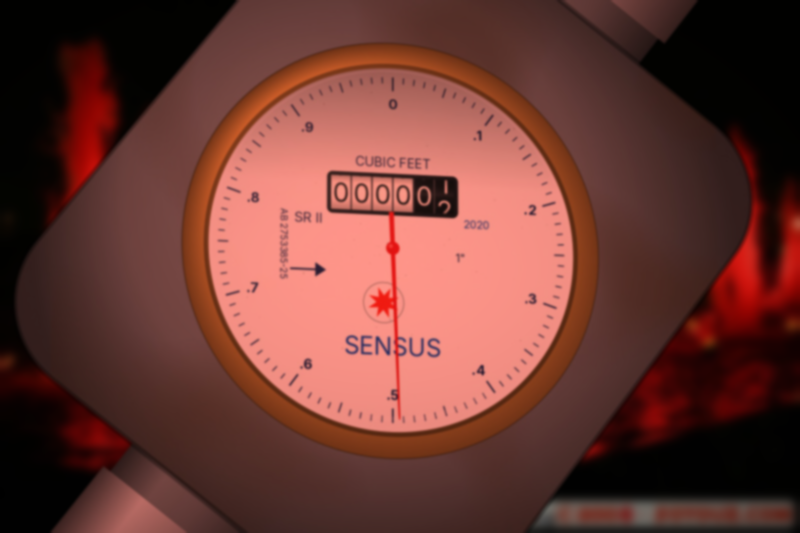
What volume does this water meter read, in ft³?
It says 1.49 ft³
